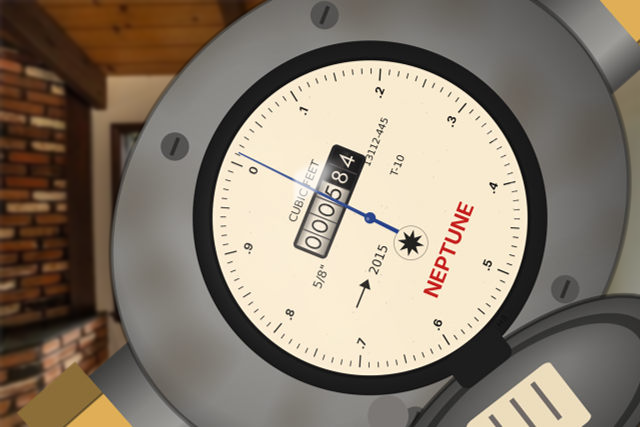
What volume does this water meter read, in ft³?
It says 584.01 ft³
